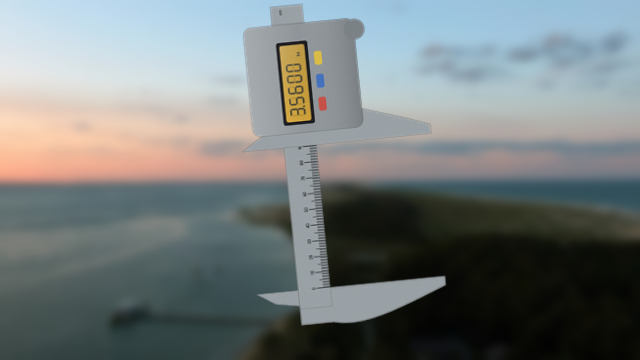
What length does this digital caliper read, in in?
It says 3.5600 in
